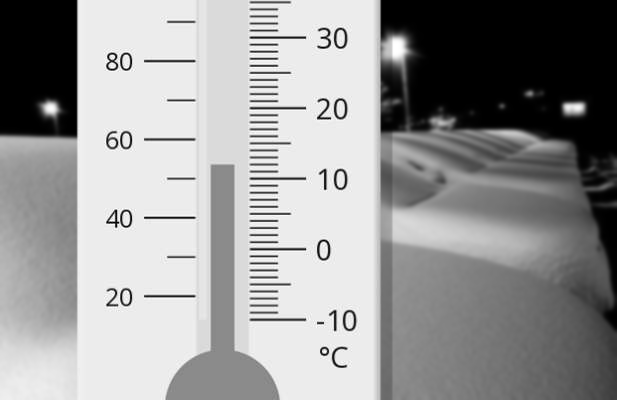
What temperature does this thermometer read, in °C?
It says 12 °C
